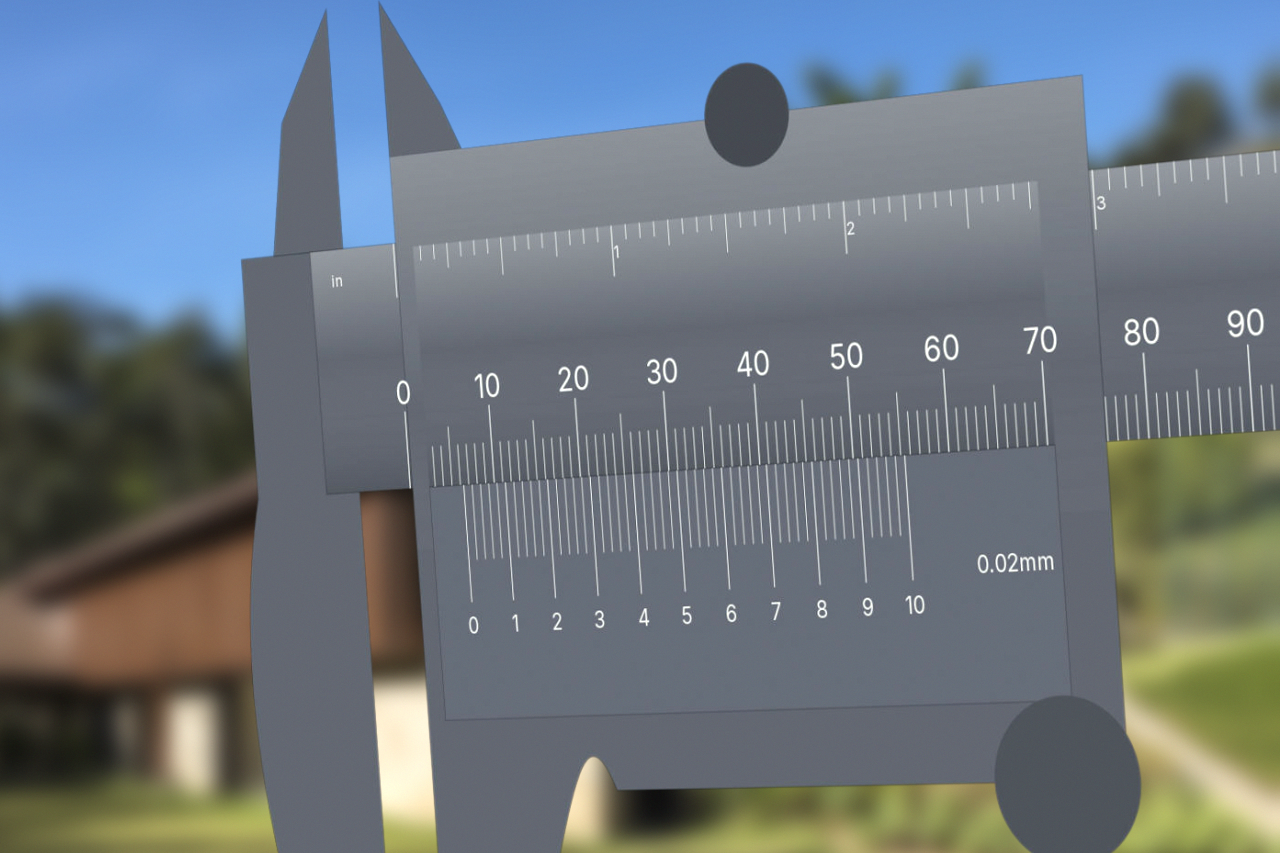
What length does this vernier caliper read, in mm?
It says 6.4 mm
